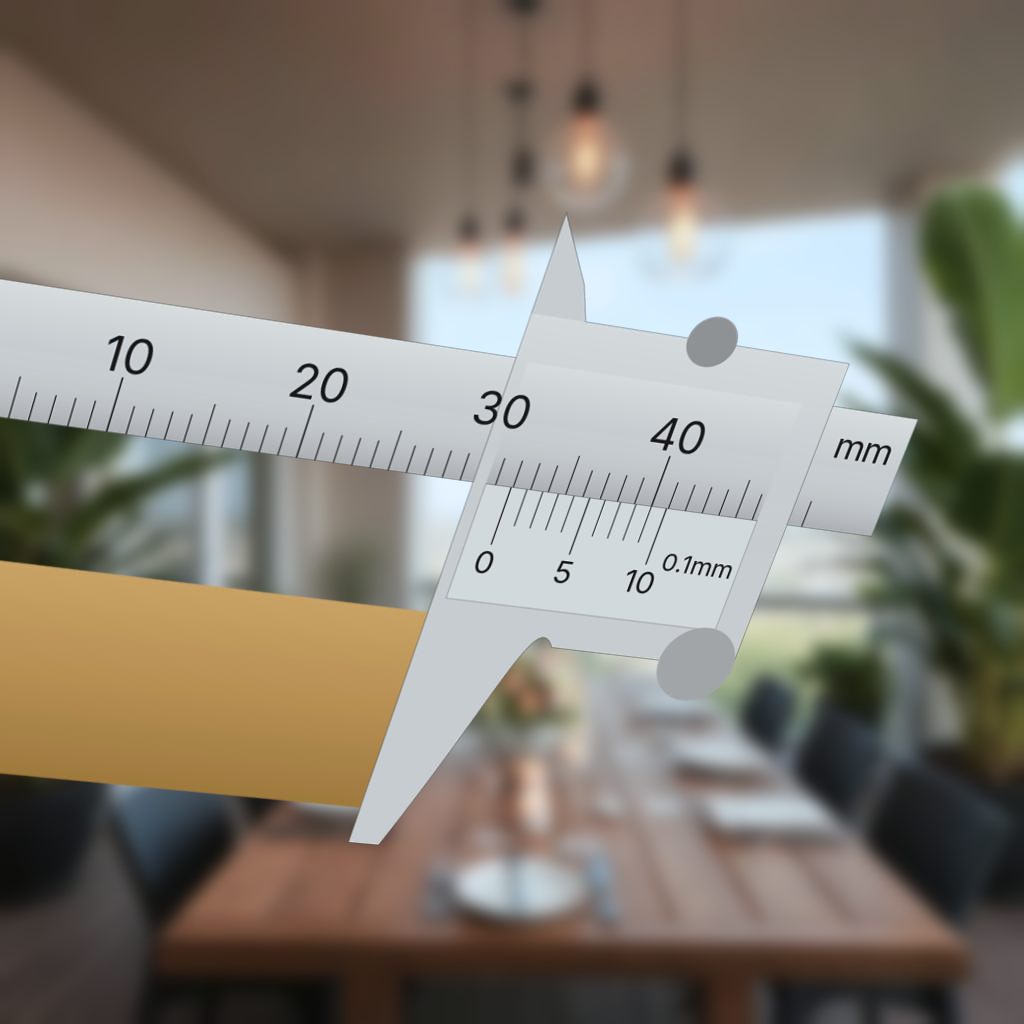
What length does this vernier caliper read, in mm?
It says 31.9 mm
